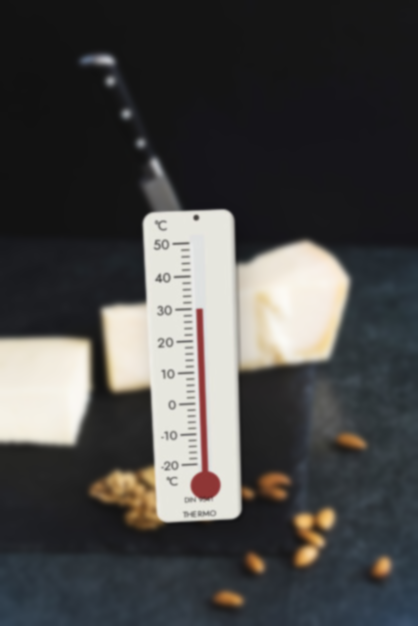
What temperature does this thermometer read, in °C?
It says 30 °C
